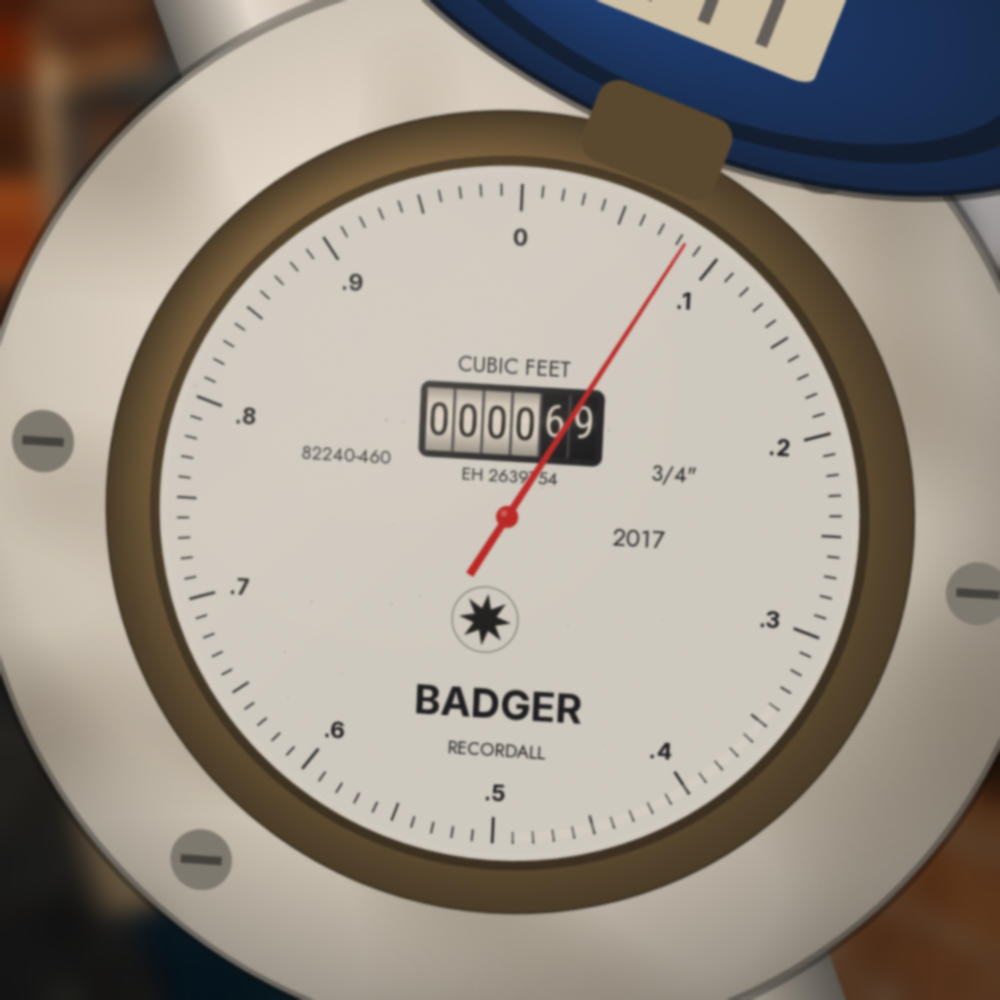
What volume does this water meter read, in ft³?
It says 69.08 ft³
